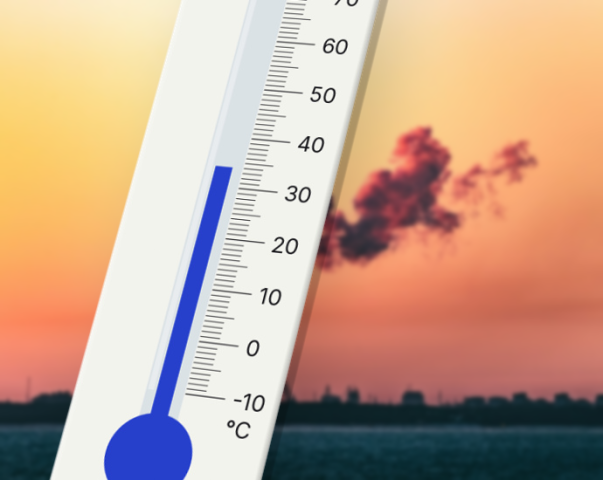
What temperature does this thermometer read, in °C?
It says 34 °C
